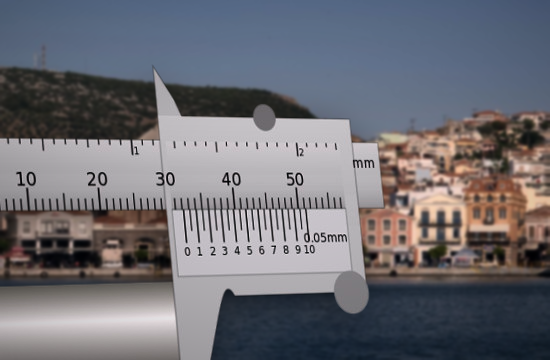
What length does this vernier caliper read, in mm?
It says 32.2 mm
